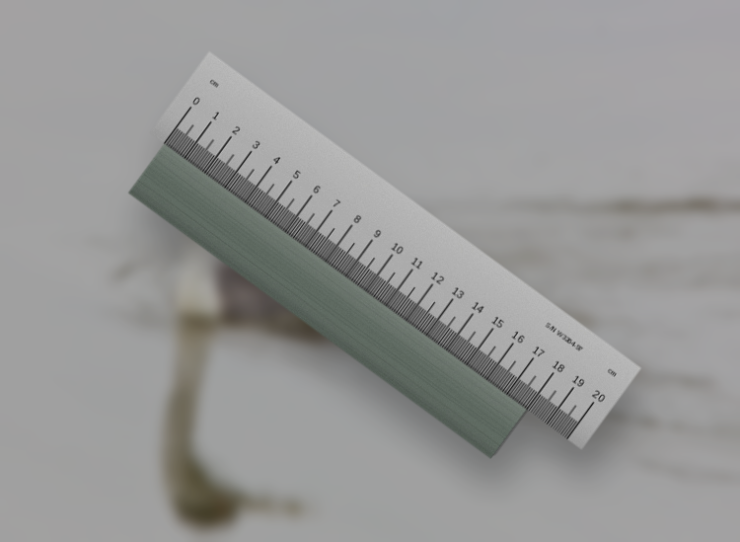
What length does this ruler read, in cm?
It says 18 cm
